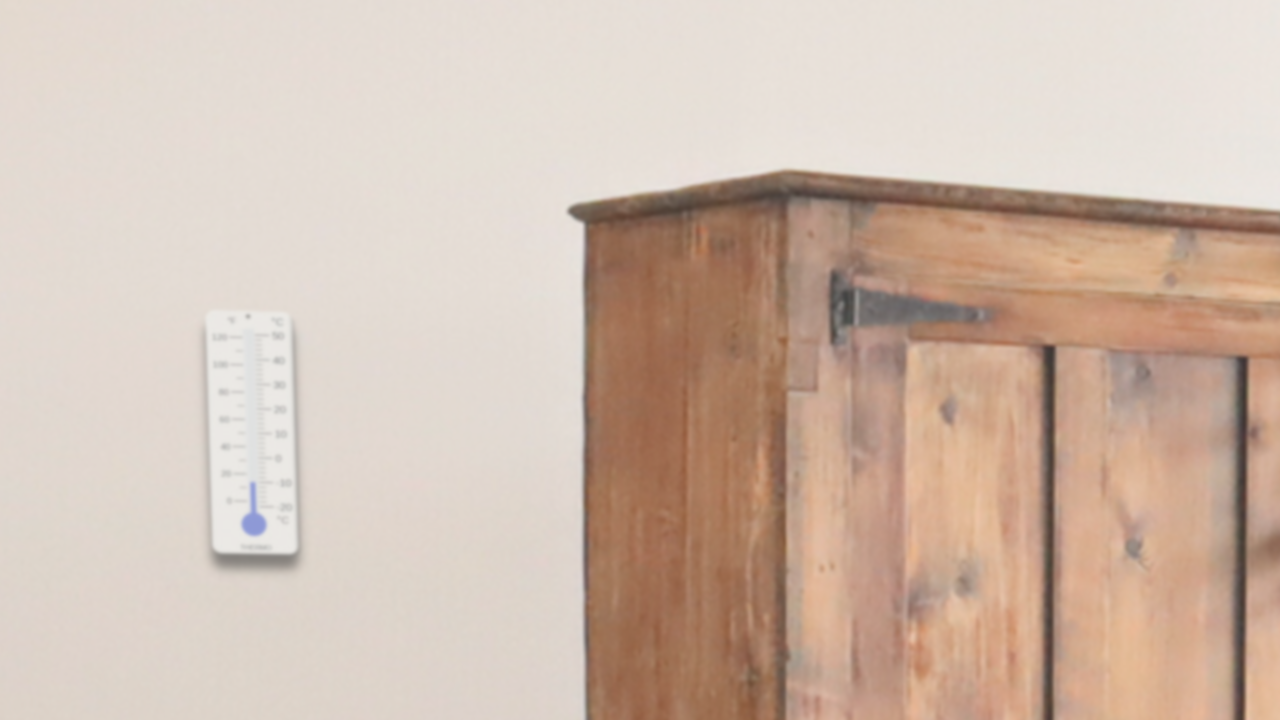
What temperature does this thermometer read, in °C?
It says -10 °C
